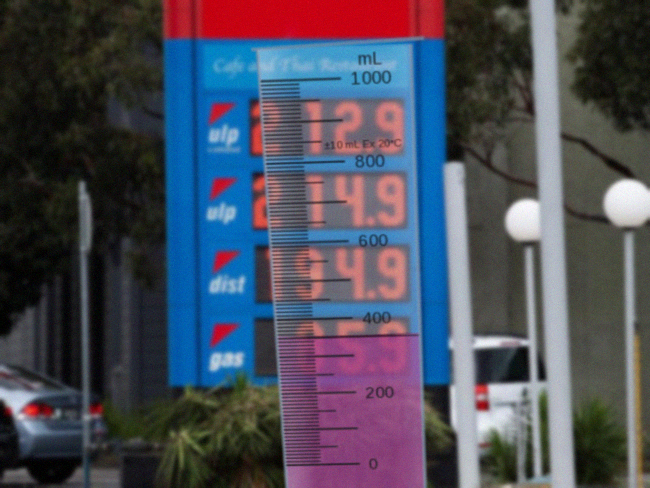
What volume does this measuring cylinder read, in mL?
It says 350 mL
